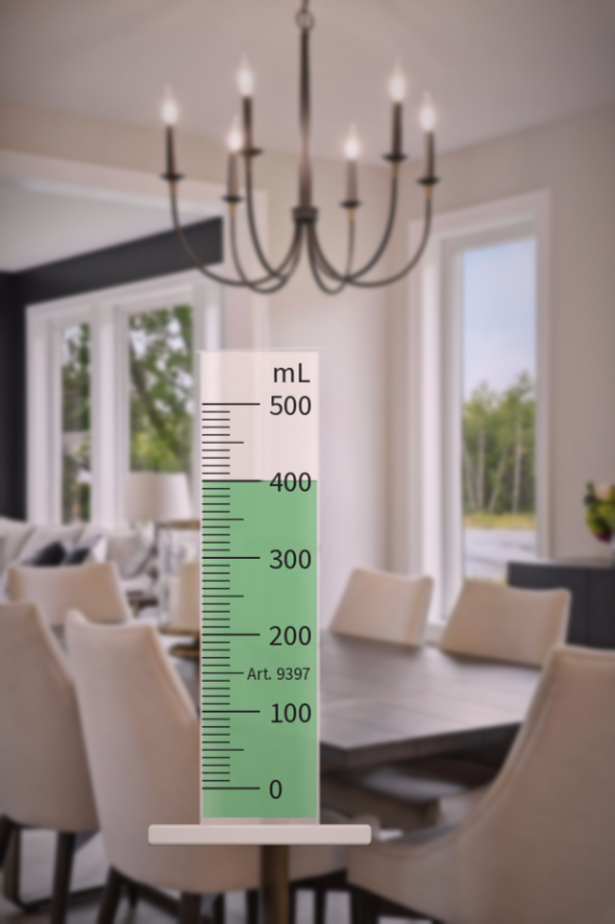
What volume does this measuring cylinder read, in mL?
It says 400 mL
